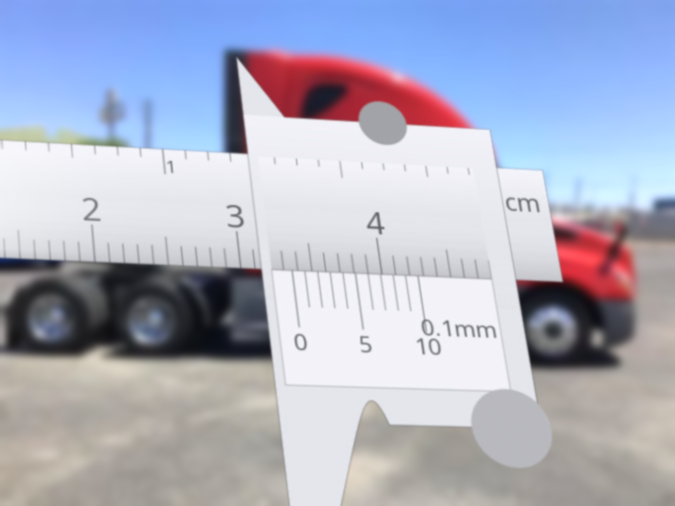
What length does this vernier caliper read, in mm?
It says 33.6 mm
